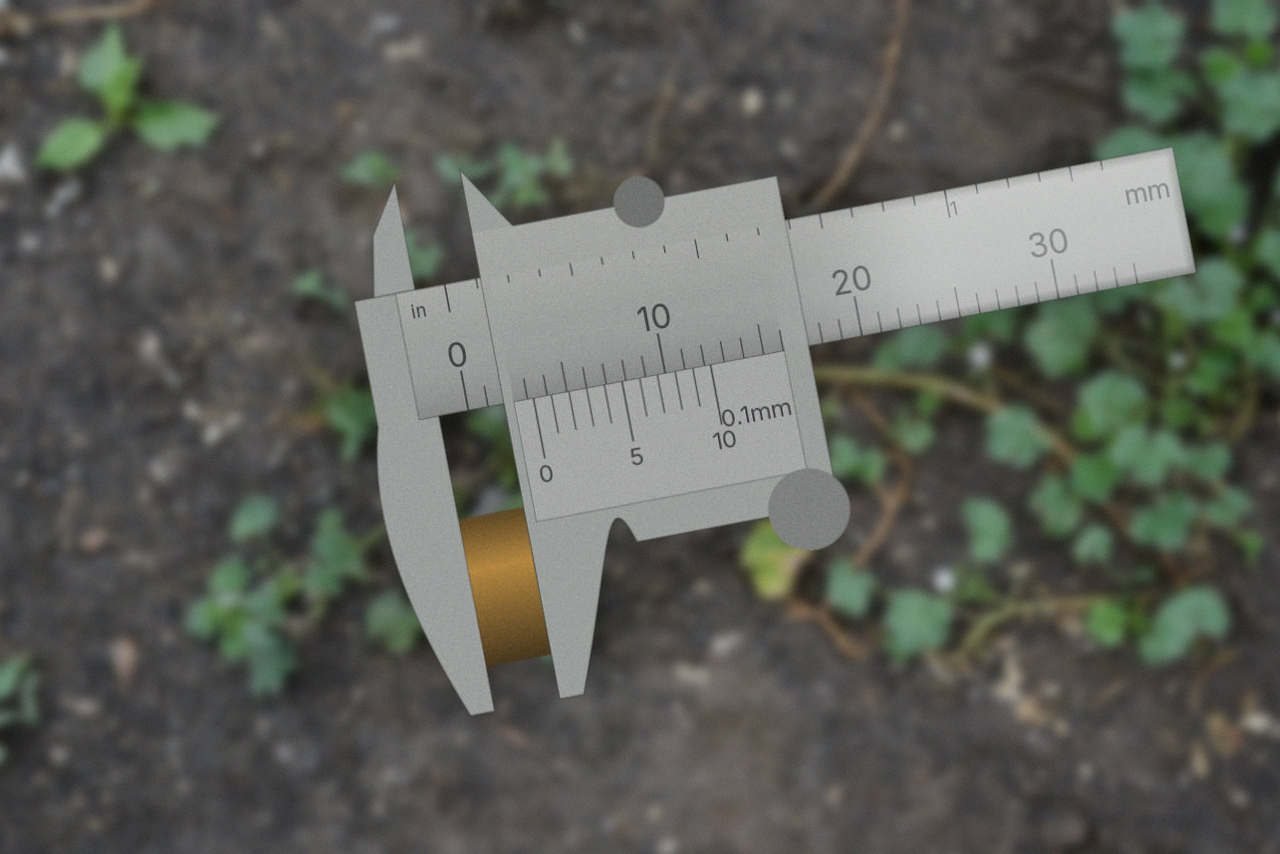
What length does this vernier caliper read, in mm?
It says 3.3 mm
